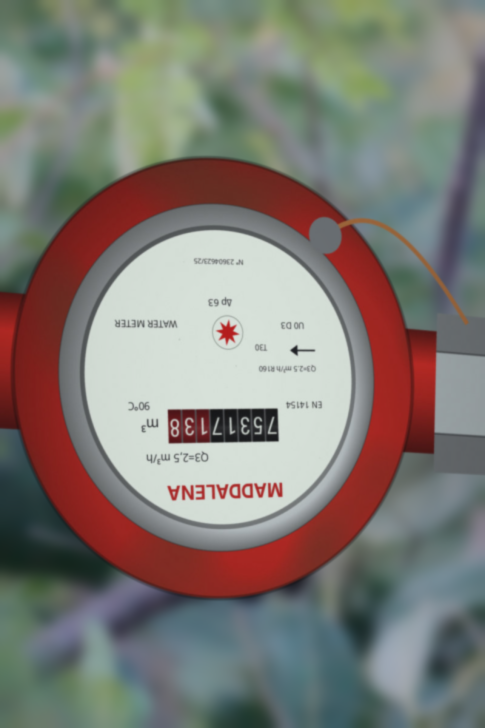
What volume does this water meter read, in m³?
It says 75317.138 m³
